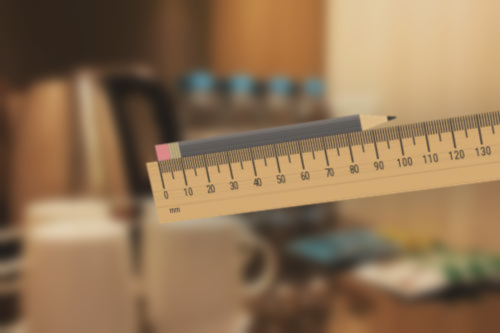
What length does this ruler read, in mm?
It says 100 mm
